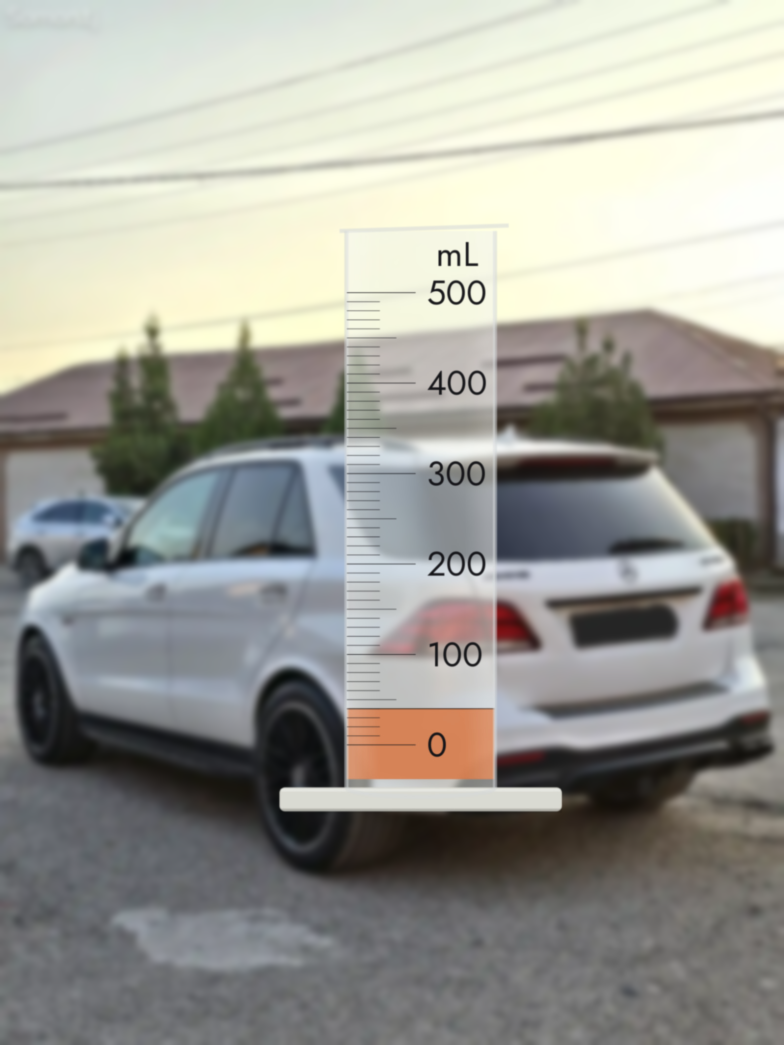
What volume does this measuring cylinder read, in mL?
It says 40 mL
